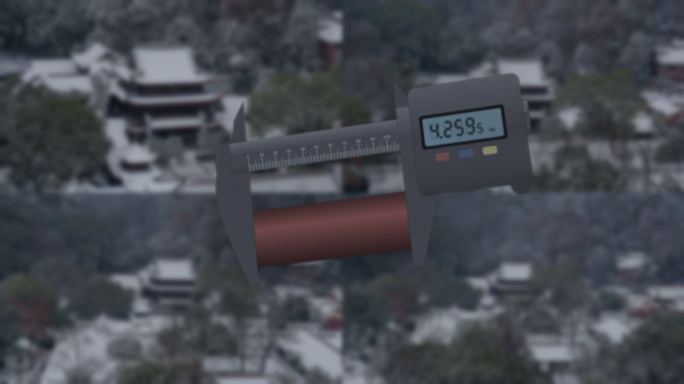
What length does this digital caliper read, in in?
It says 4.2595 in
